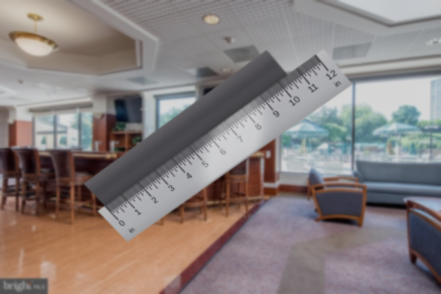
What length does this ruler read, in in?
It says 10.5 in
